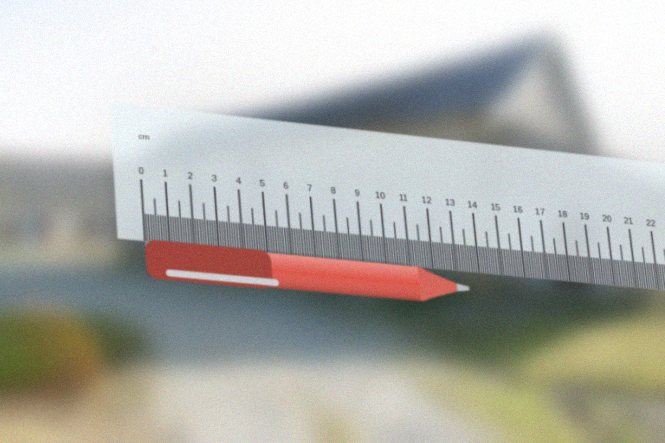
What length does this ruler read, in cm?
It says 13.5 cm
